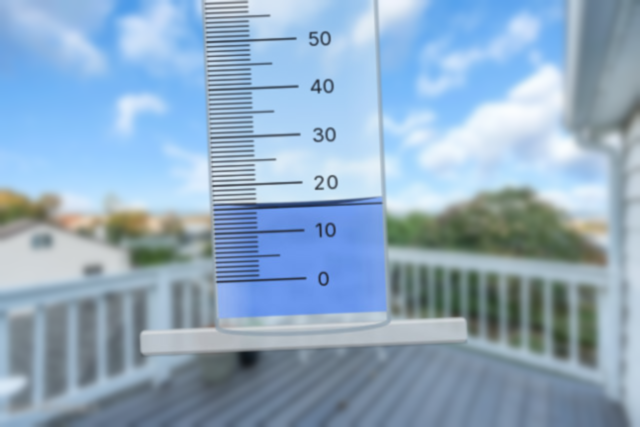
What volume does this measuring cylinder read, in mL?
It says 15 mL
